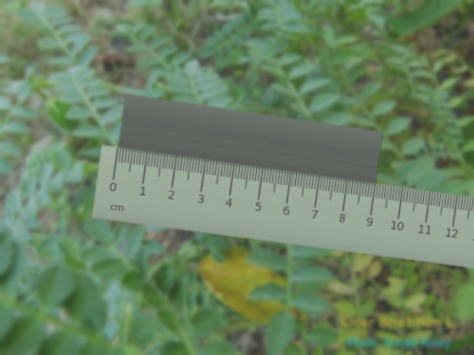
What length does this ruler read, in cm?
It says 9 cm
